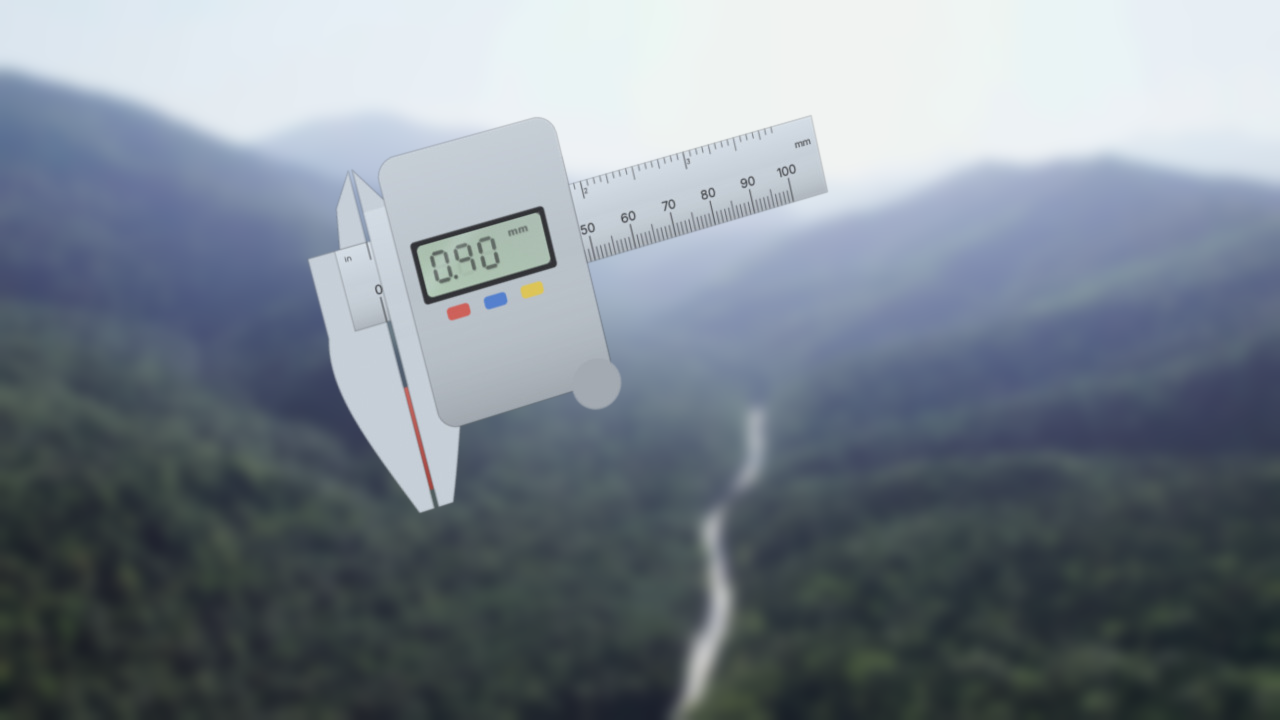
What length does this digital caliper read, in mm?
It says 0.90 mm
